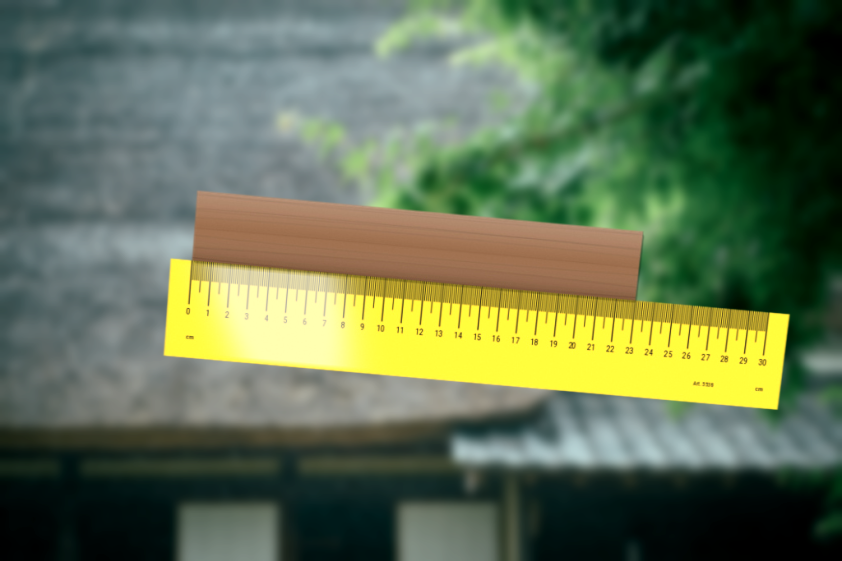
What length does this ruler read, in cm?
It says 23 cm
